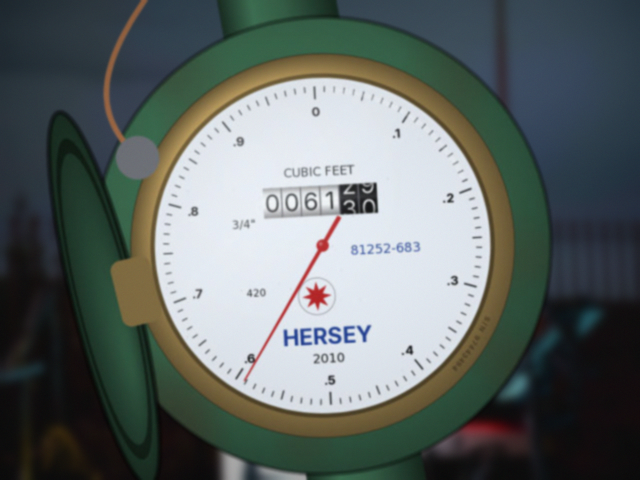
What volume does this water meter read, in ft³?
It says 6129.59 ft³
